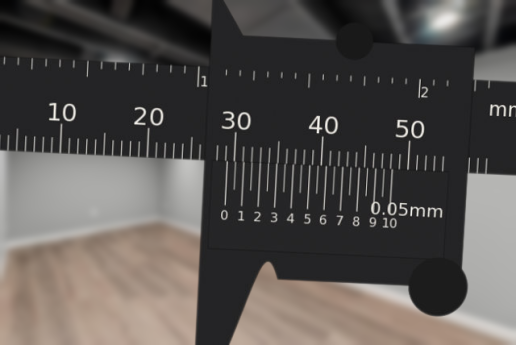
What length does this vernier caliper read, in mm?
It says 29.2 mm
